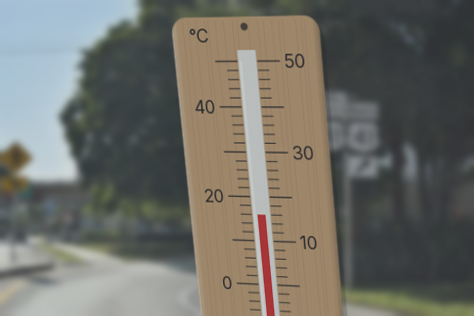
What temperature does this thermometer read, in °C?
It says 16 °C
